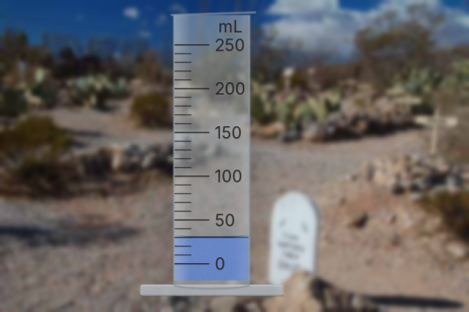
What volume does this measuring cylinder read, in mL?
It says 30 mL
